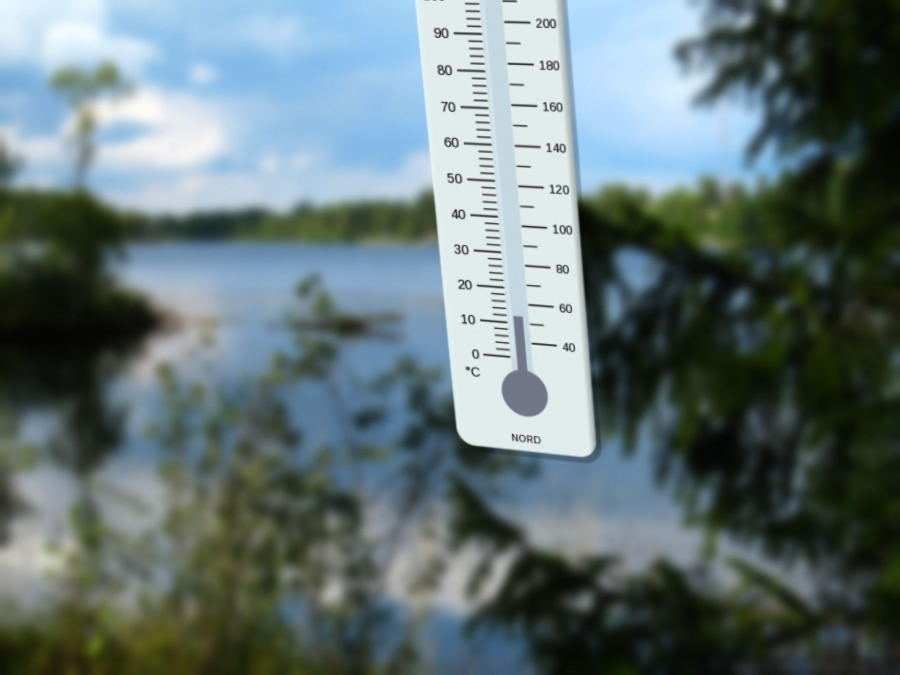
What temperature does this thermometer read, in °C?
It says 12 °C
